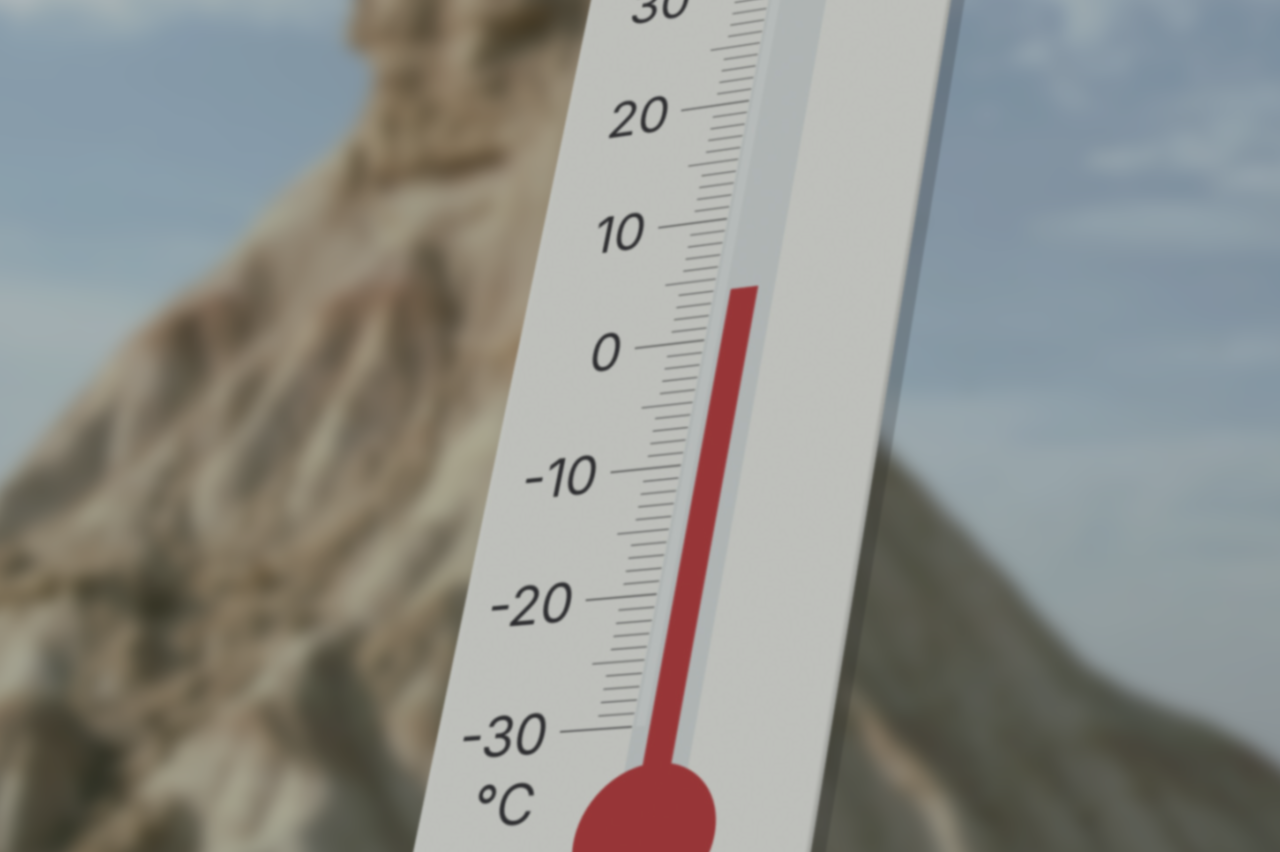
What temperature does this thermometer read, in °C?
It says 4 °C
